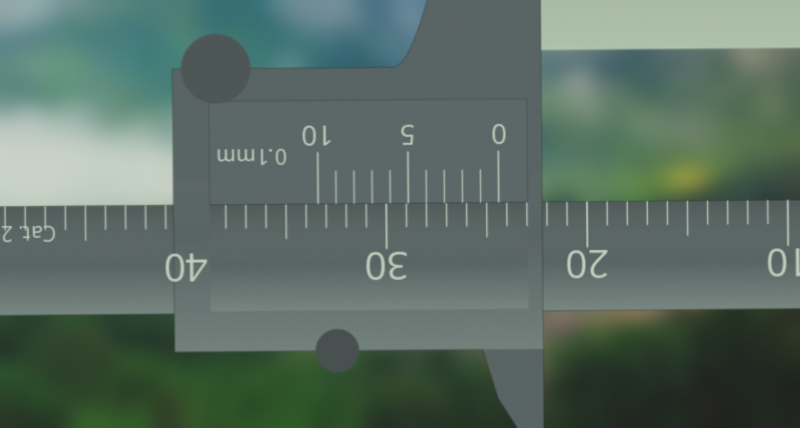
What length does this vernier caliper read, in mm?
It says 24.4 mm
